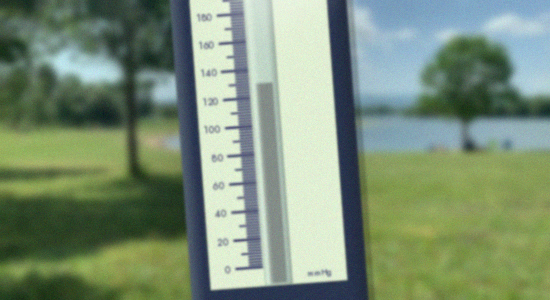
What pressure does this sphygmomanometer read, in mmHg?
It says 130 mmHg
